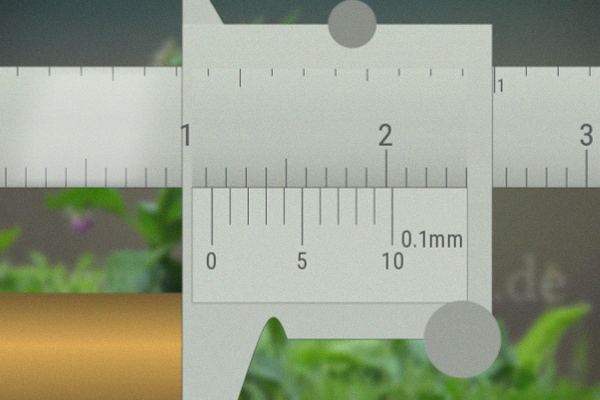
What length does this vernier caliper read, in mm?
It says 11.3 mm
